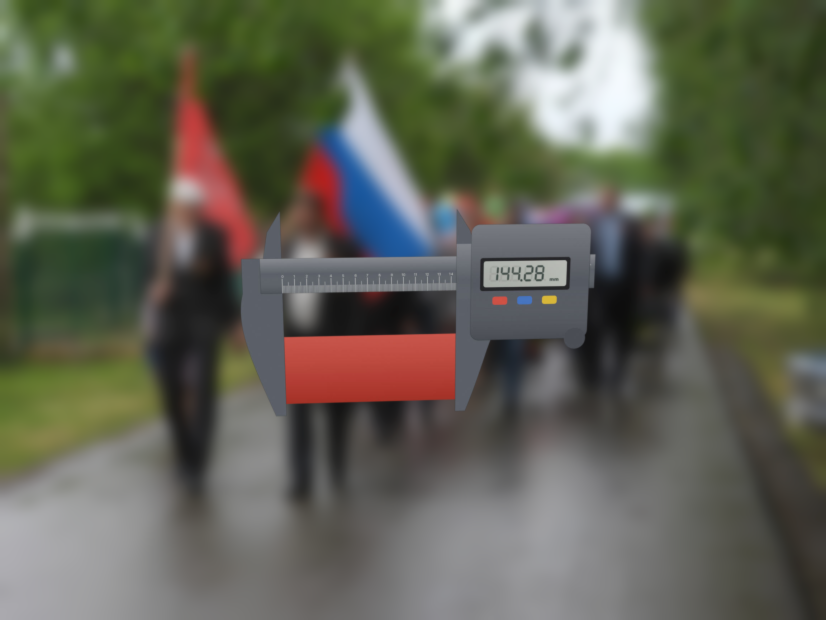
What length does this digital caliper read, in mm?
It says 144.28 mm
